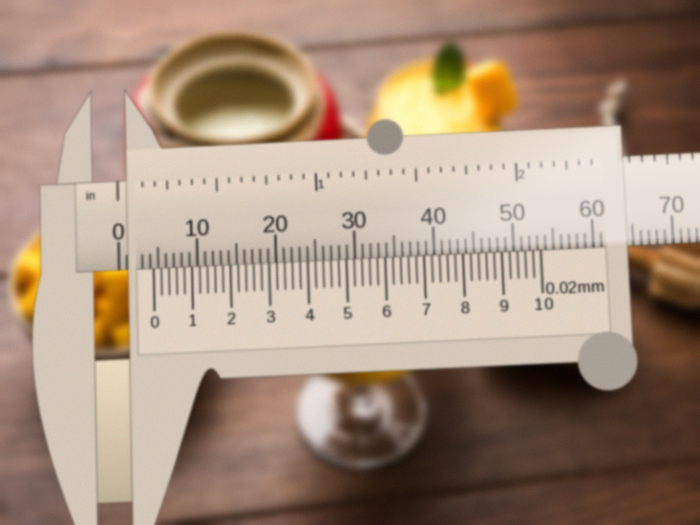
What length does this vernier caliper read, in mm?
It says 4.4 mm
